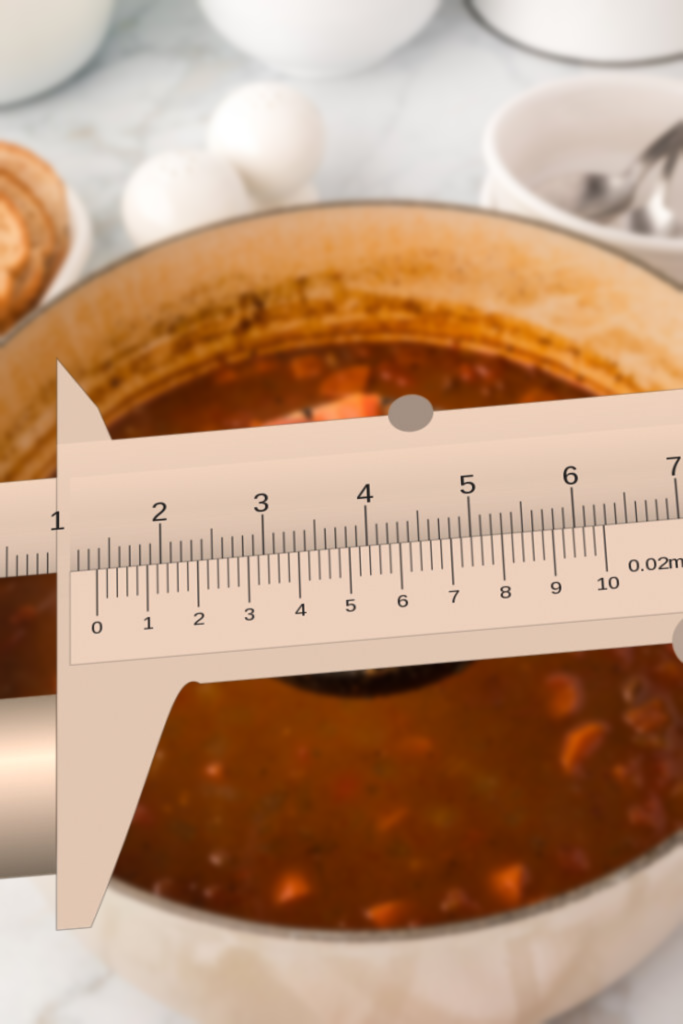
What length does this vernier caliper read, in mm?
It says 13.8 mm
